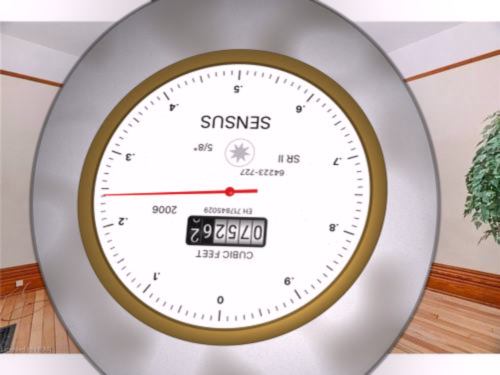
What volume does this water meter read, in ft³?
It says 75262.24 ft³
